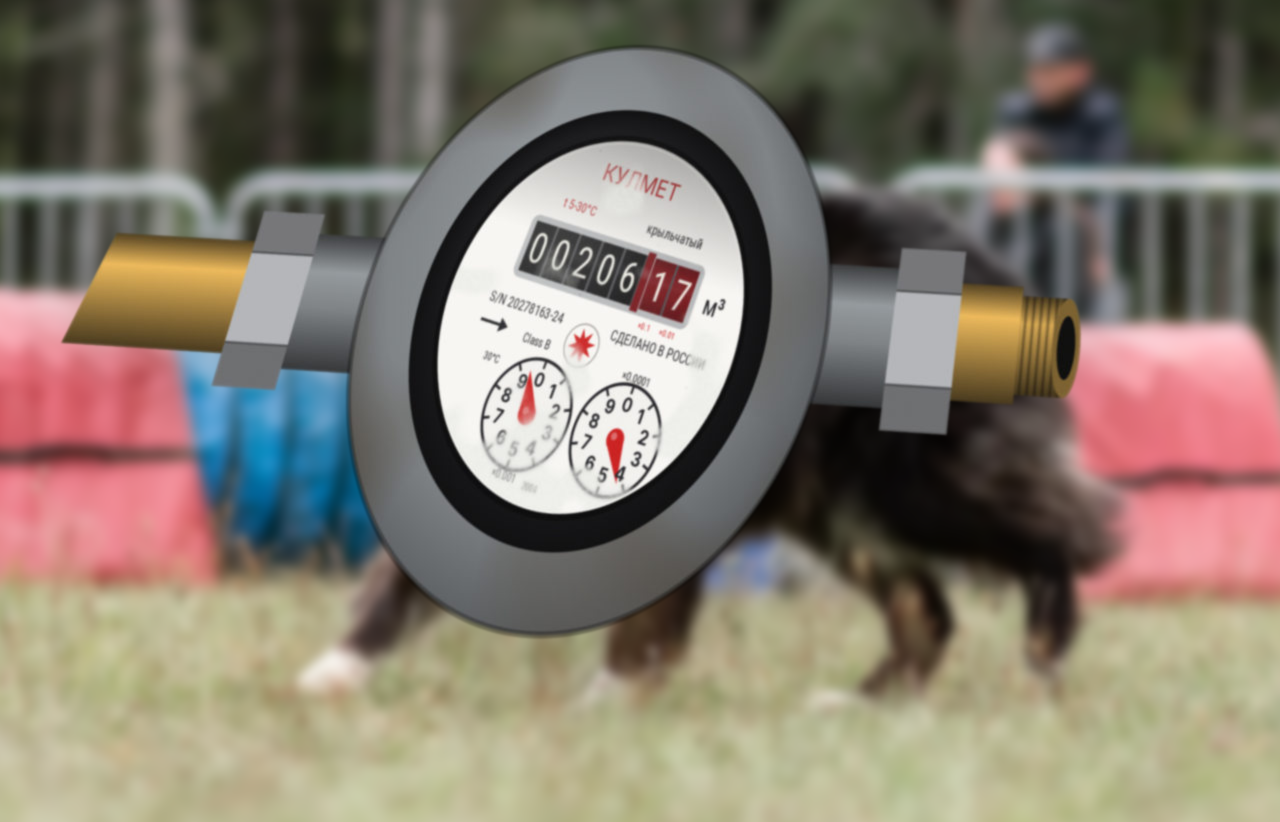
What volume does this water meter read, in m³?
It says 206.1694 m³
